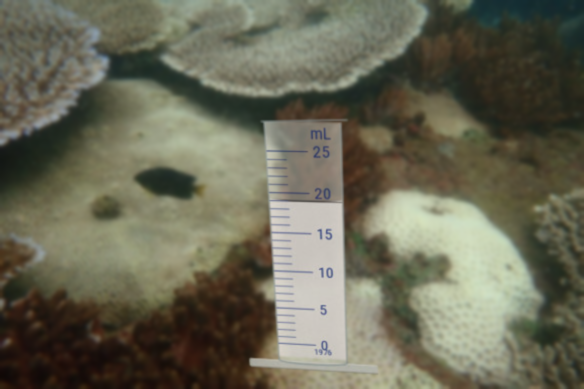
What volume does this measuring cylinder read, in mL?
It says 19 mL
